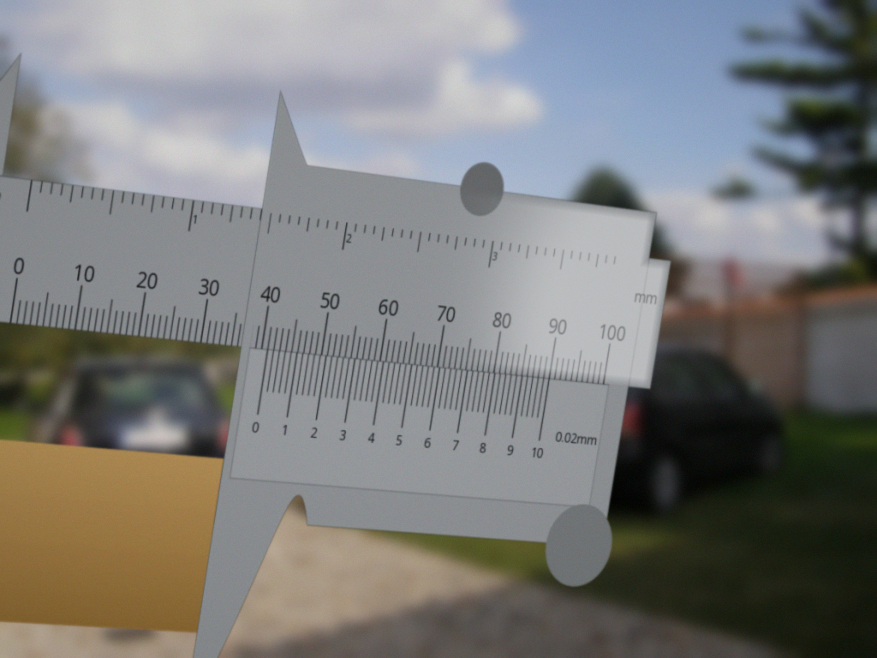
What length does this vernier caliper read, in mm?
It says 41.0 mm
